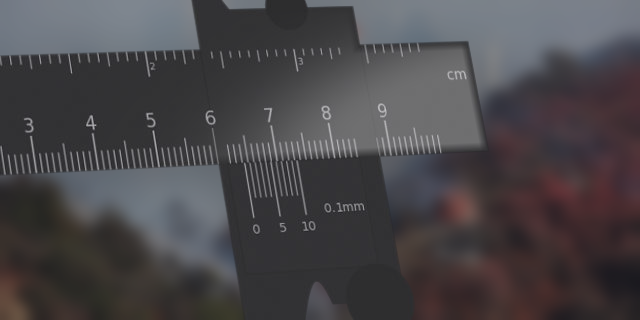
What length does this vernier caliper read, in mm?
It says 64.4 mm
